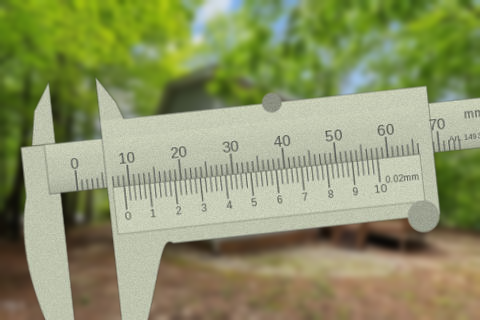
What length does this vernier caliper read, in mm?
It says 9.0 mm
